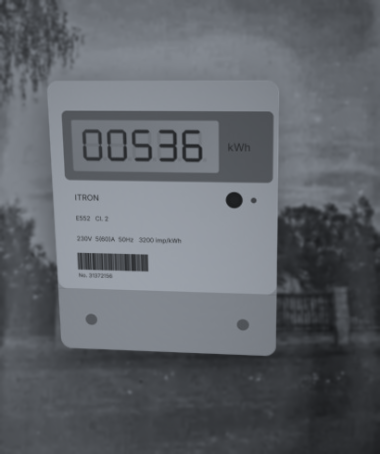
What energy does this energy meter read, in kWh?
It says 536 kWh
